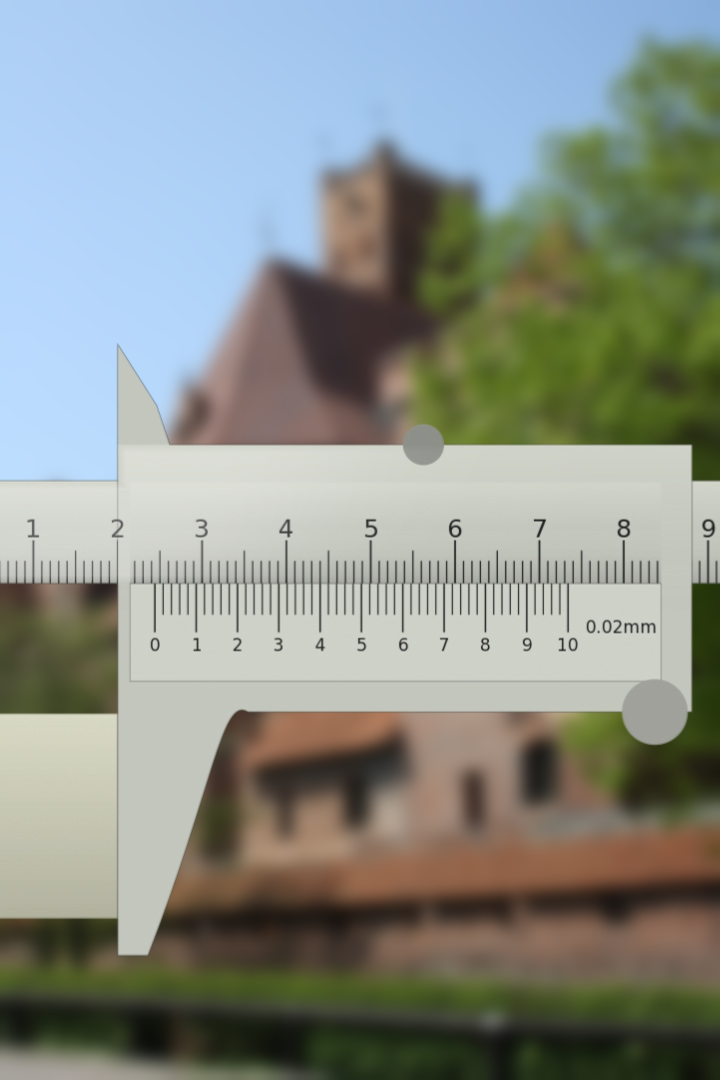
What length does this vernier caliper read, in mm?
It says 24.4 mm
